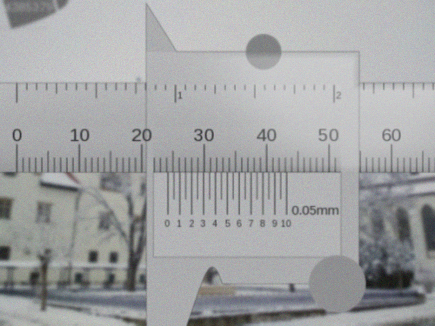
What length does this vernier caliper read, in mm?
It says 24.2 mm
